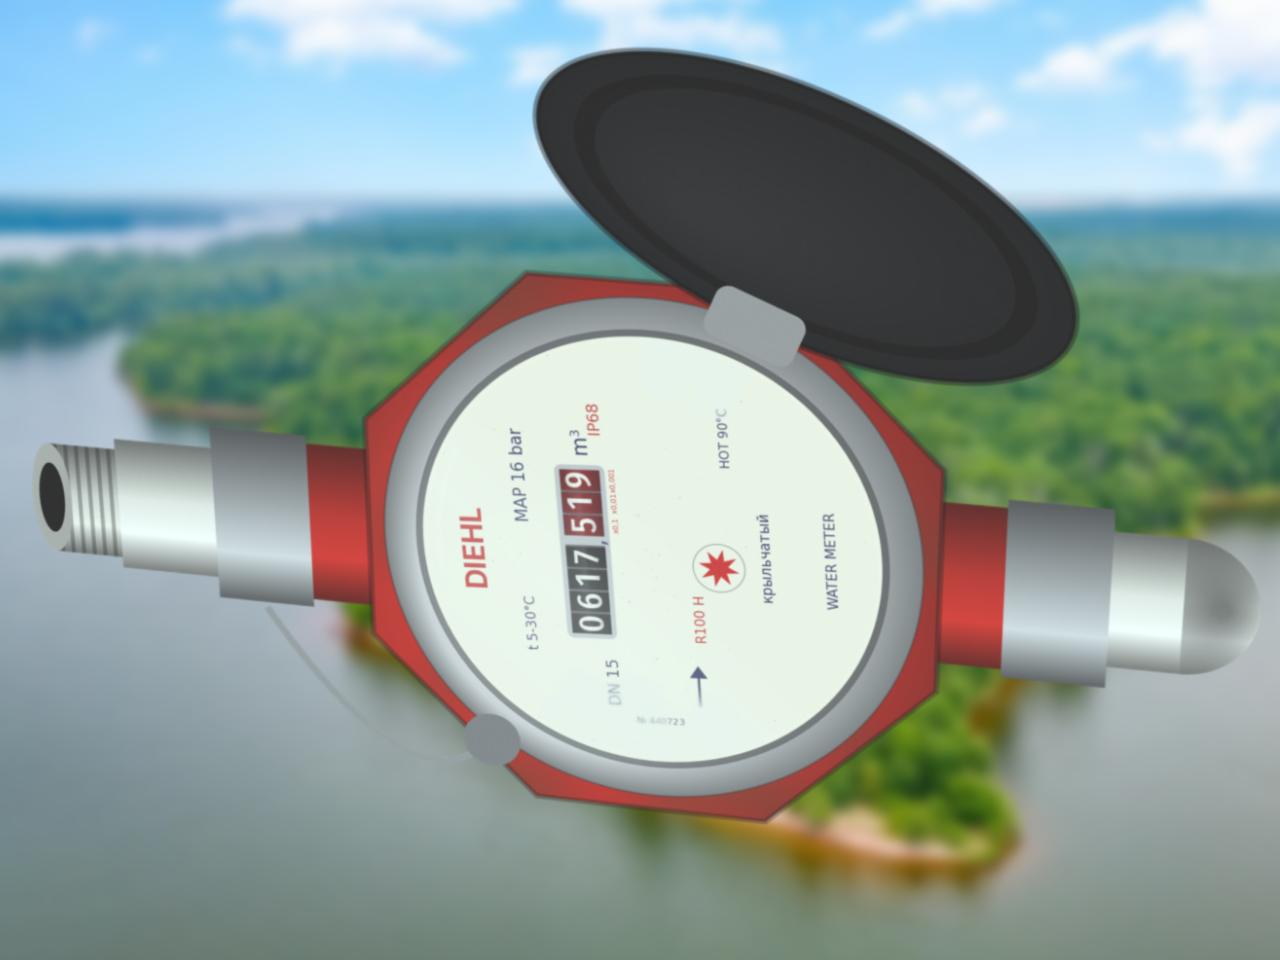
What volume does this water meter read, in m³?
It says 617.519 m³
